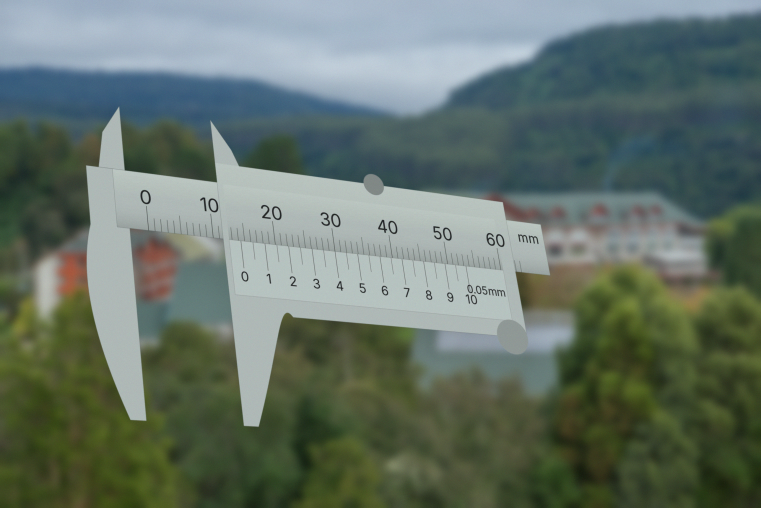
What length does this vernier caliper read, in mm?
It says 14.4 mm
